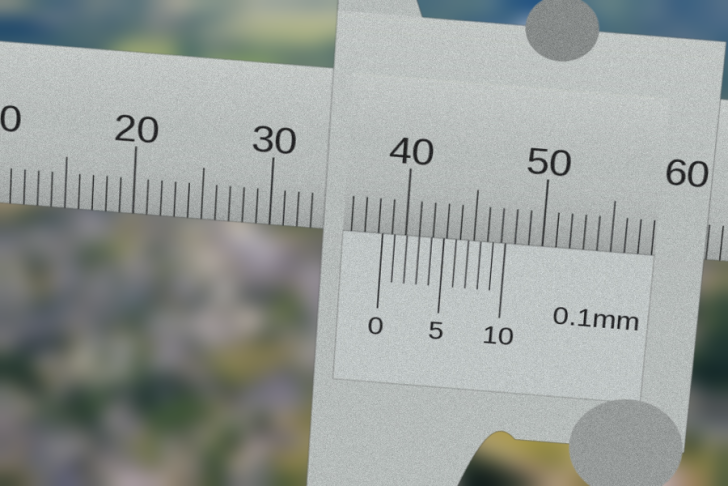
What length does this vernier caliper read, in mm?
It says 38.3 mm
